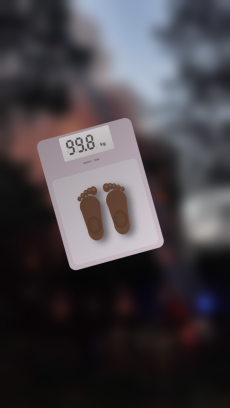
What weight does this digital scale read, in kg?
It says 99.8 kg
